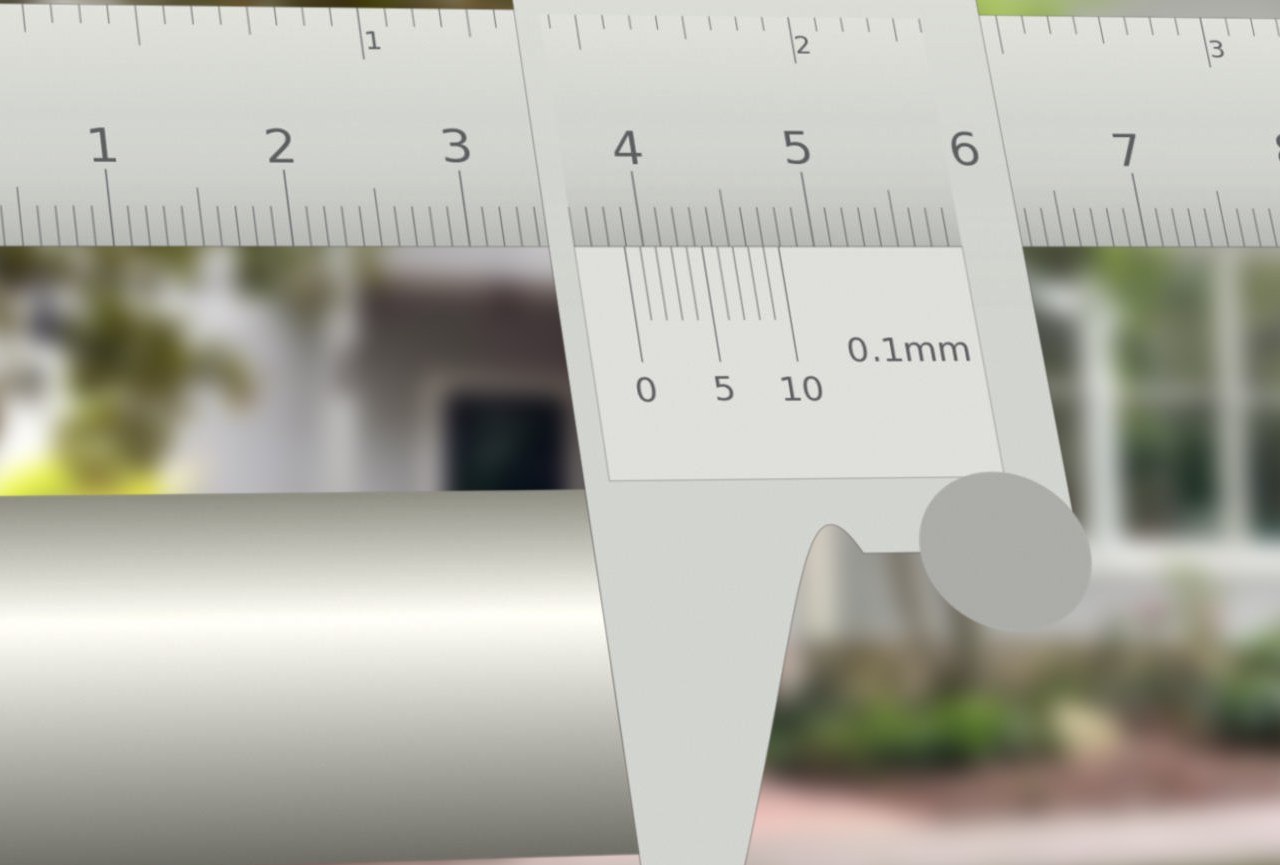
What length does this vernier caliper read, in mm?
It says 38.9 mm
